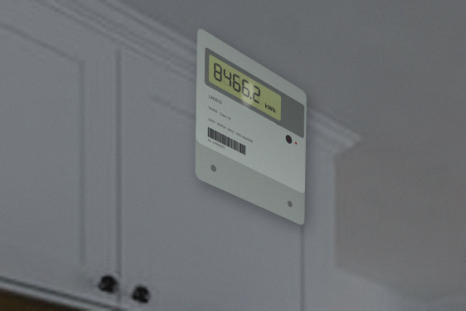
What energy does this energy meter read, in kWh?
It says 8466.2 kWh
